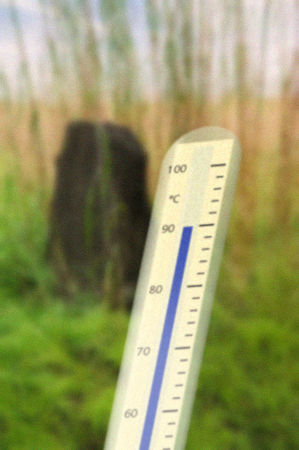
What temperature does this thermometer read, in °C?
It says 90 °C
